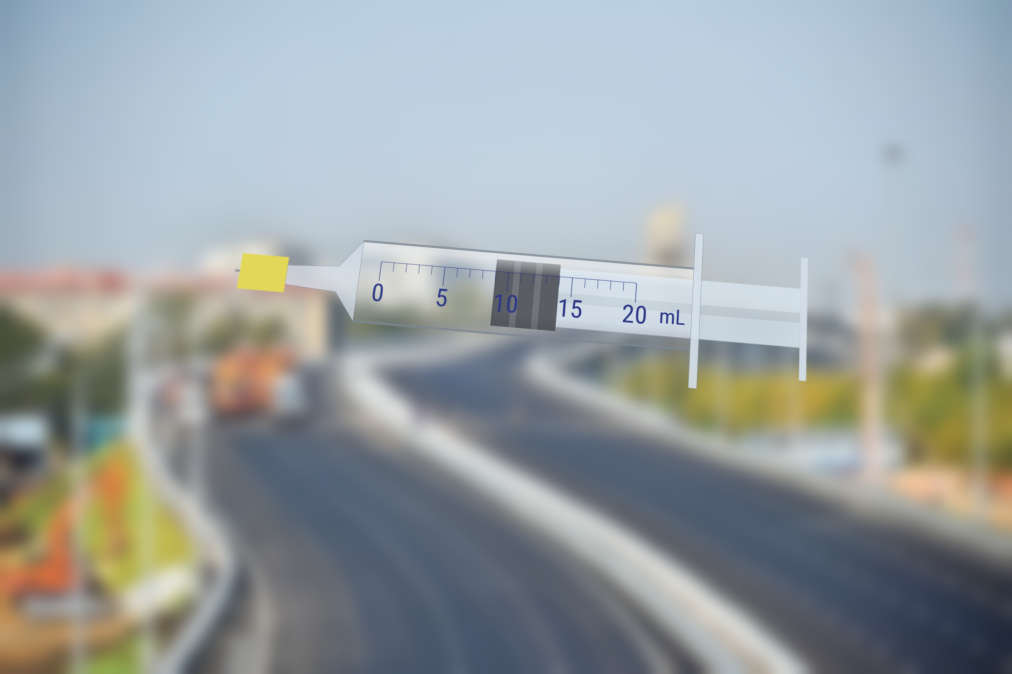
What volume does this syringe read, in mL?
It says 9 mL
